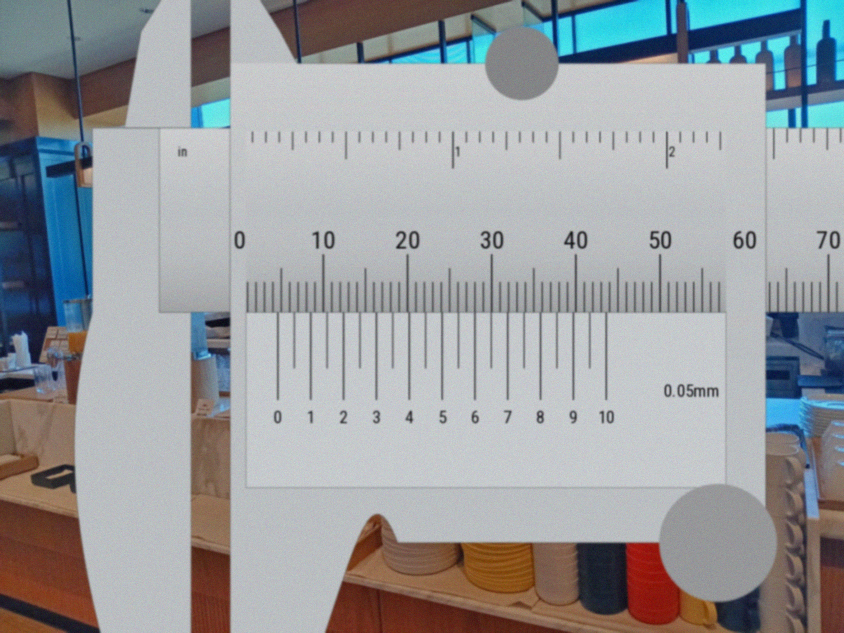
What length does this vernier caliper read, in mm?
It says 4.6 mm
